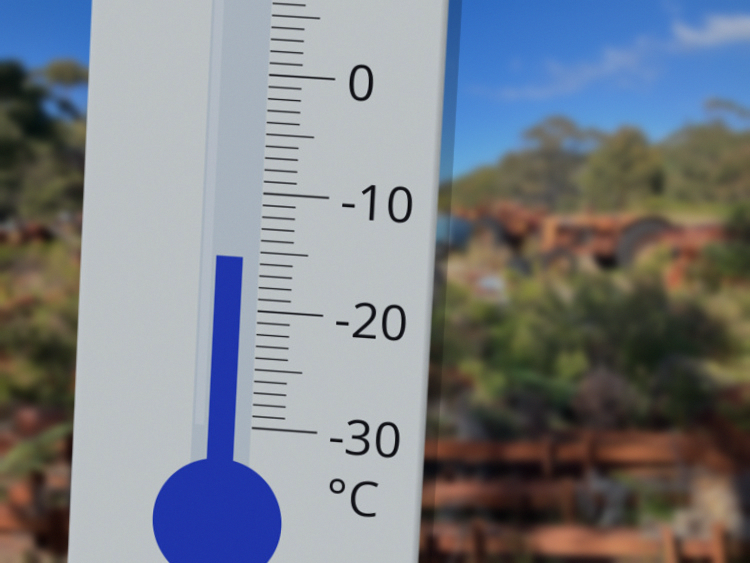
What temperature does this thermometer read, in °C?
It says -15.5 °C
